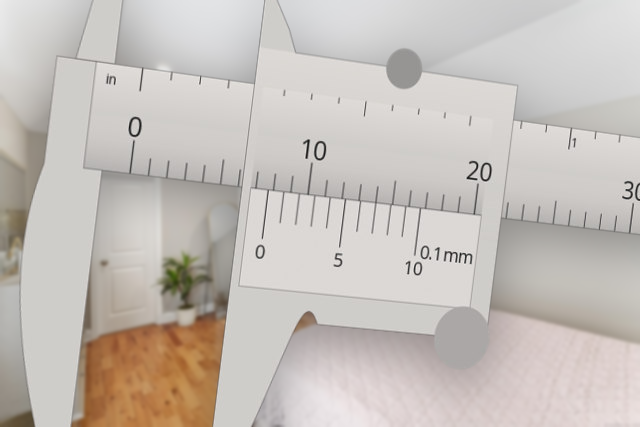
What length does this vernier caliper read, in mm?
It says 7.7 mm
